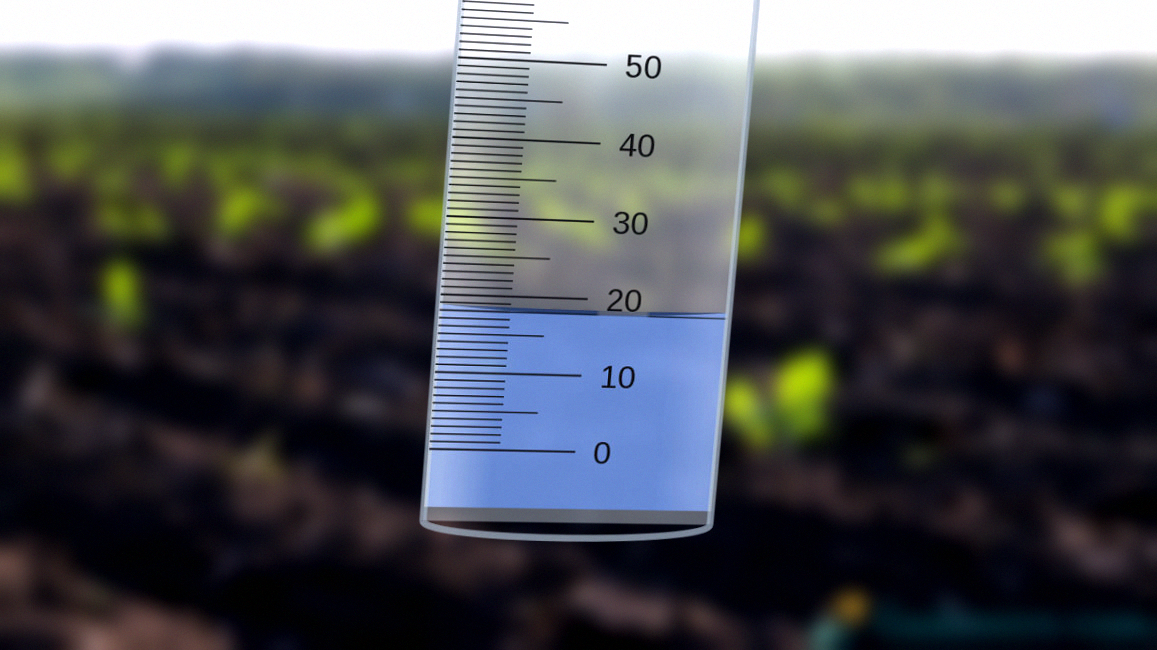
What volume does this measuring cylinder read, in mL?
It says 18 mL
